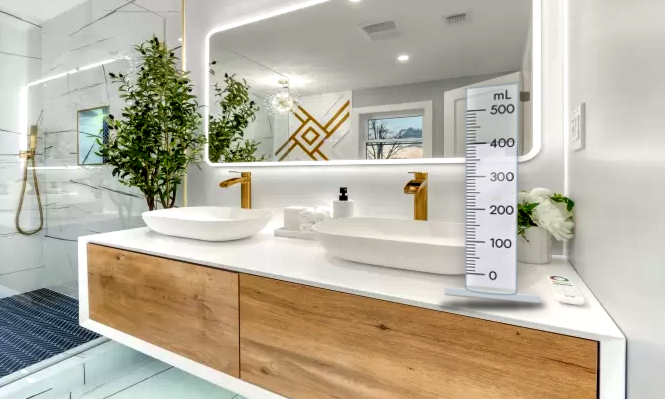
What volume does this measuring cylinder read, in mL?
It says 400 mL
